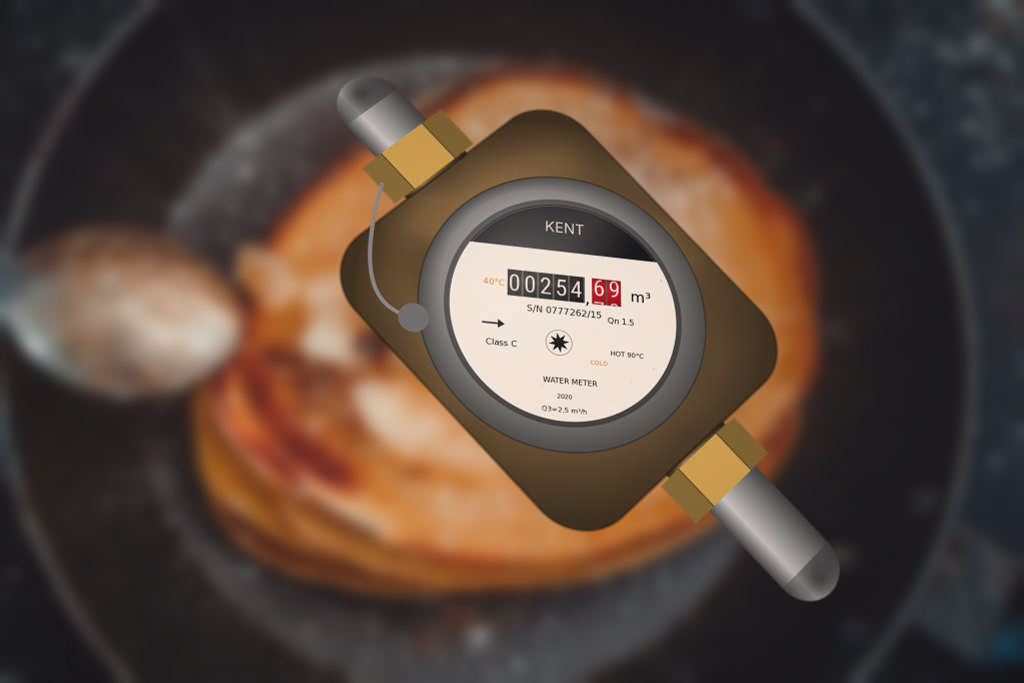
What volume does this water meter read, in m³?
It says 254.69 m³
